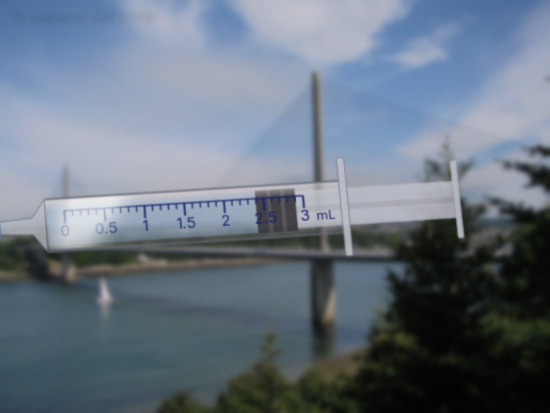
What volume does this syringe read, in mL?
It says 2.4 mL
